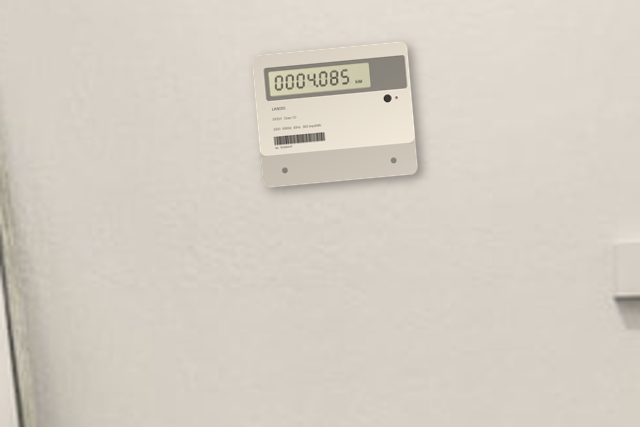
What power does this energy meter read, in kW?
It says 4.085 kW
